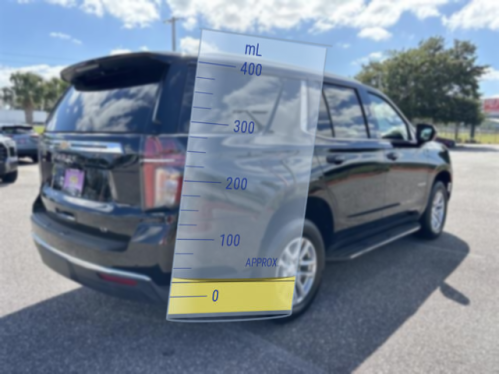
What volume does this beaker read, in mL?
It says 25 mL
